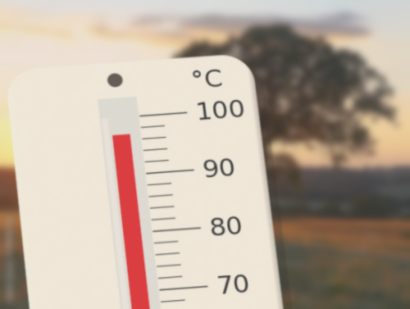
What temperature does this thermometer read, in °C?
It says 97 °C
